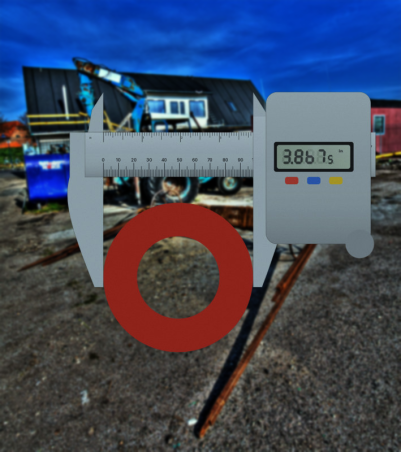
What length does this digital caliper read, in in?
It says 3.8675 in
